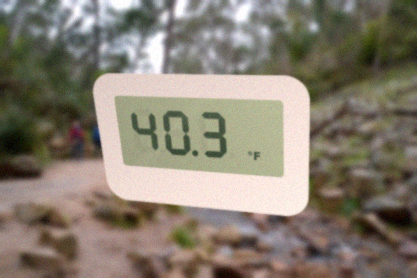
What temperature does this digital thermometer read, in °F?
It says 40.3 °F
